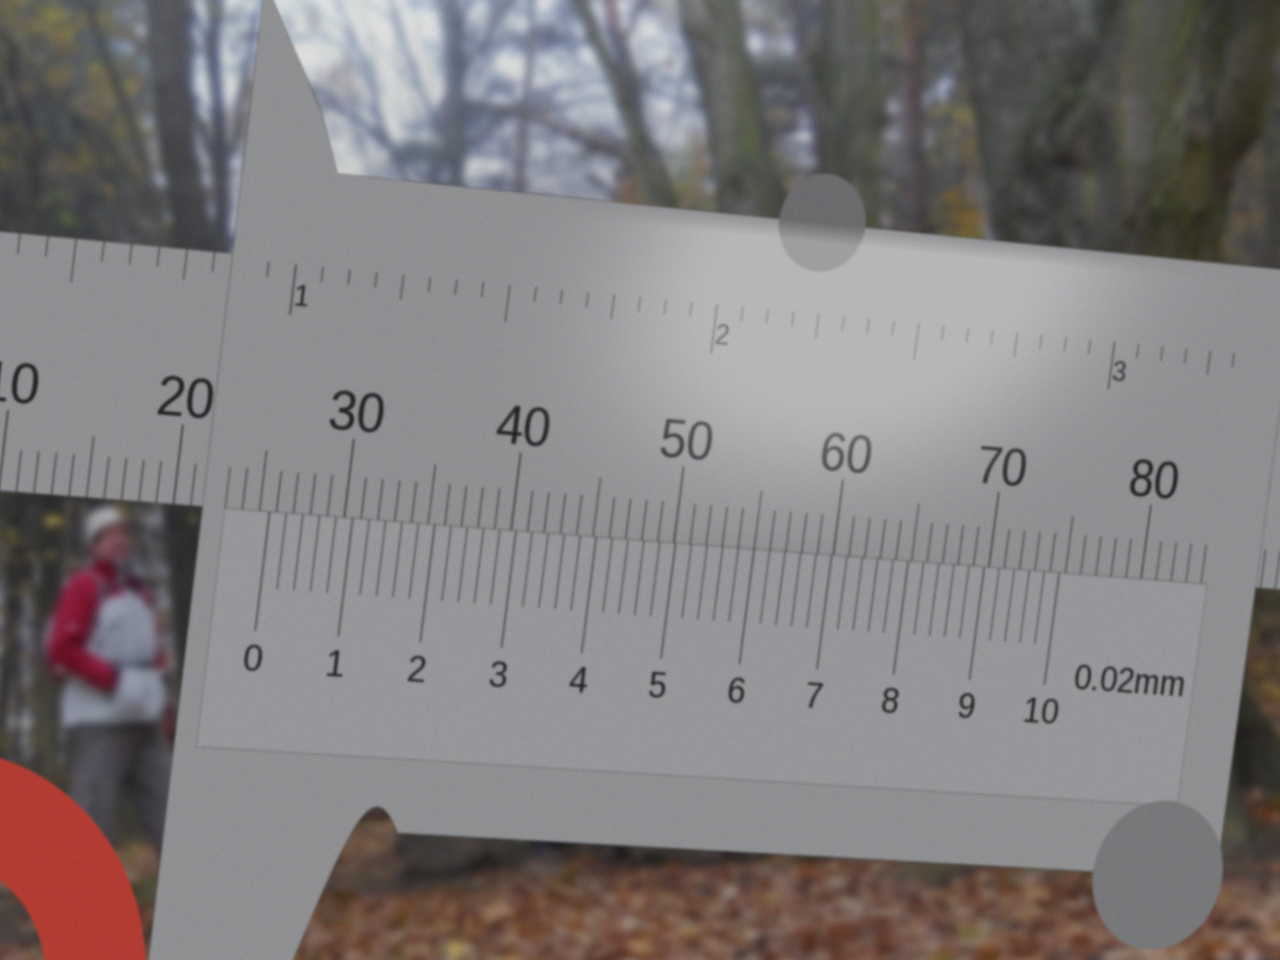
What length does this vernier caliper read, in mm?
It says 25.6 mm
